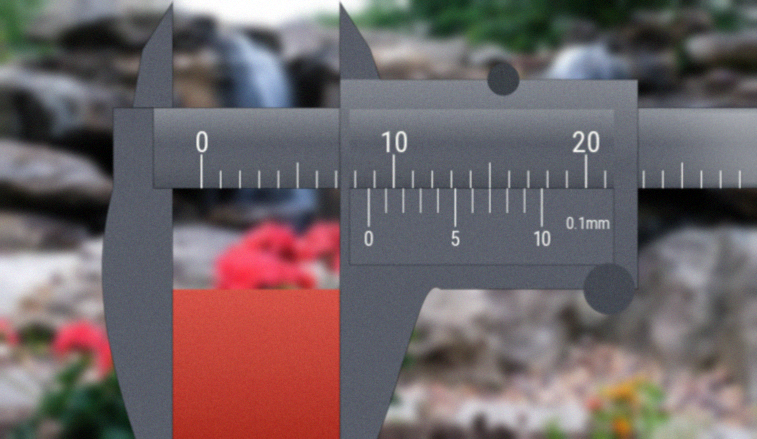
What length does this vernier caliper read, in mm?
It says 8.7 mm
